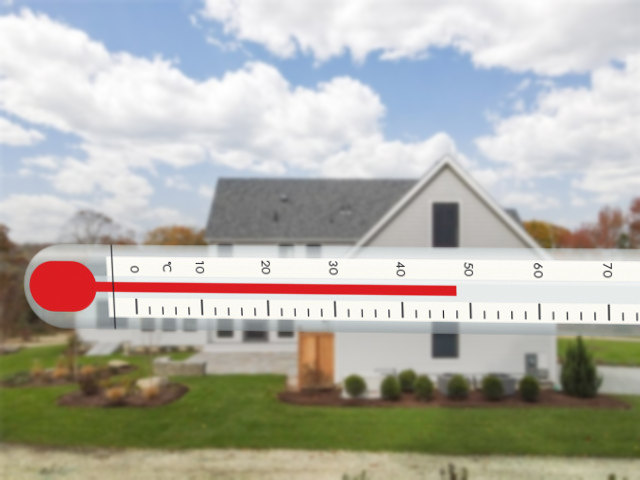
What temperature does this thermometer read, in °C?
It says 48 °C
